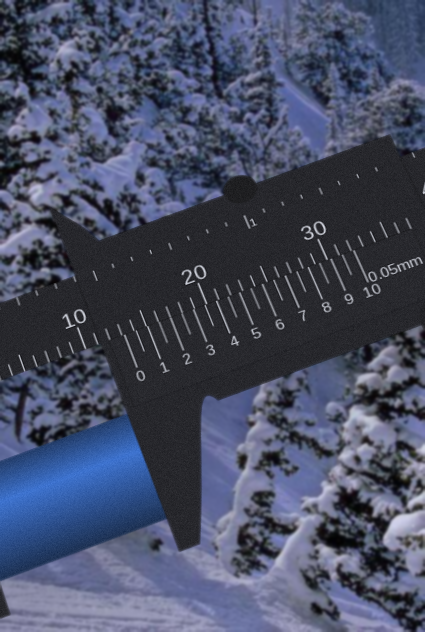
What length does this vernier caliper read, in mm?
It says 13.2 mm
